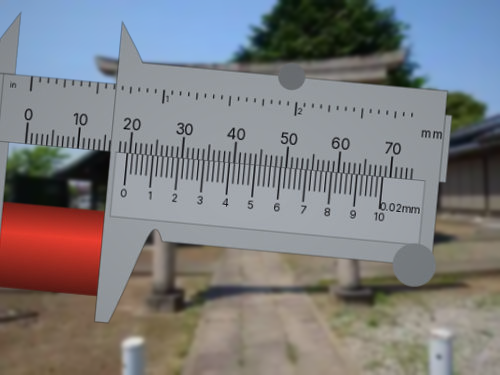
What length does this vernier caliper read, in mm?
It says 19.5 mm
